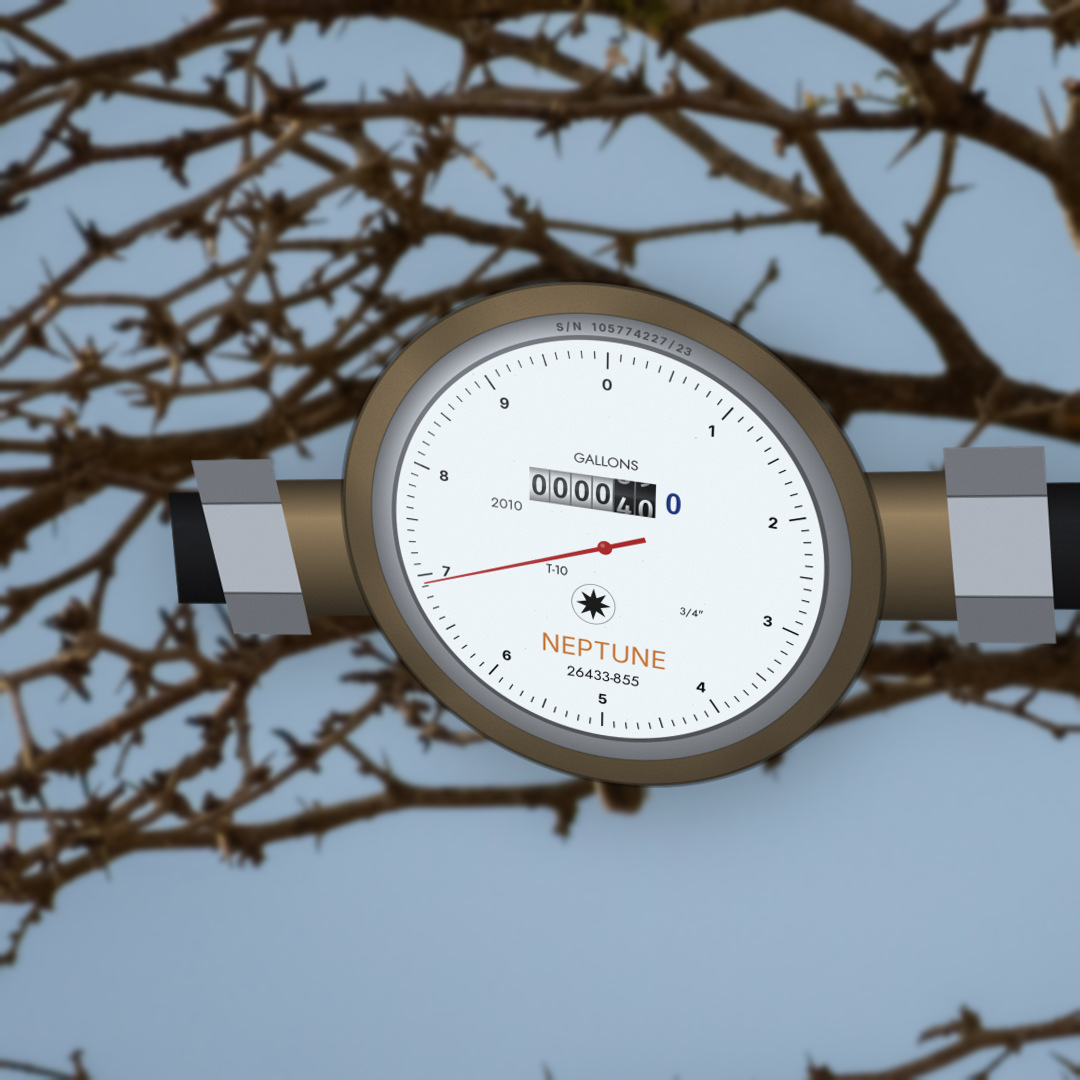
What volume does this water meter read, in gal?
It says 396.9 gal
